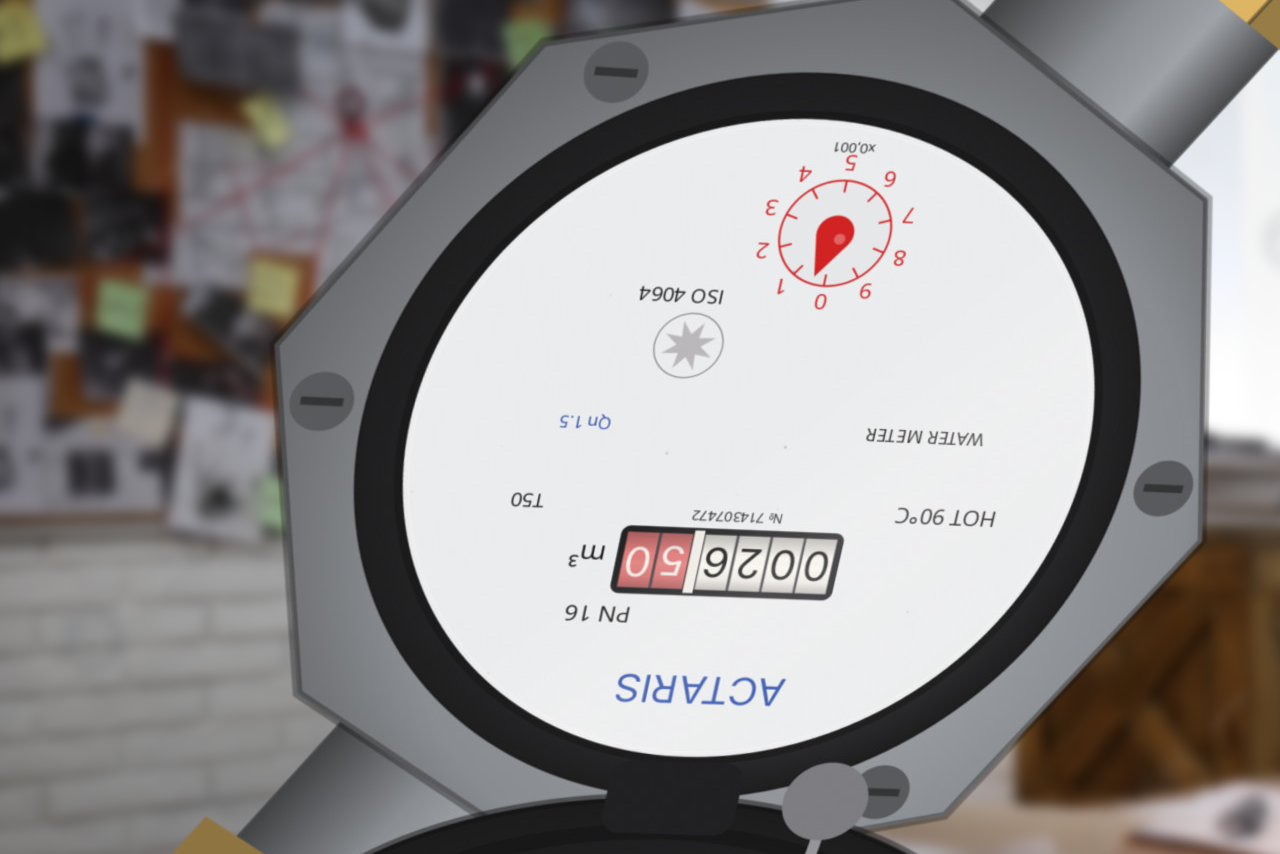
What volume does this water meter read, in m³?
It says 26.500 m³
